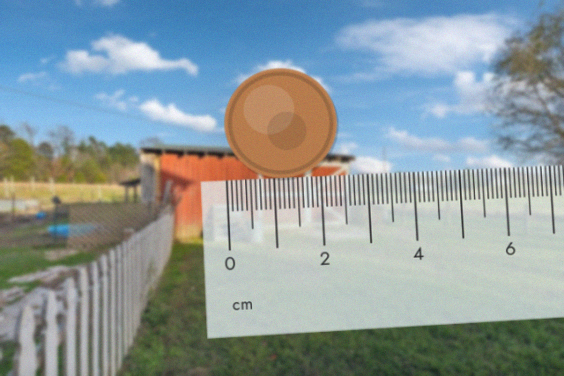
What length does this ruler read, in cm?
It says 2.4 cm
